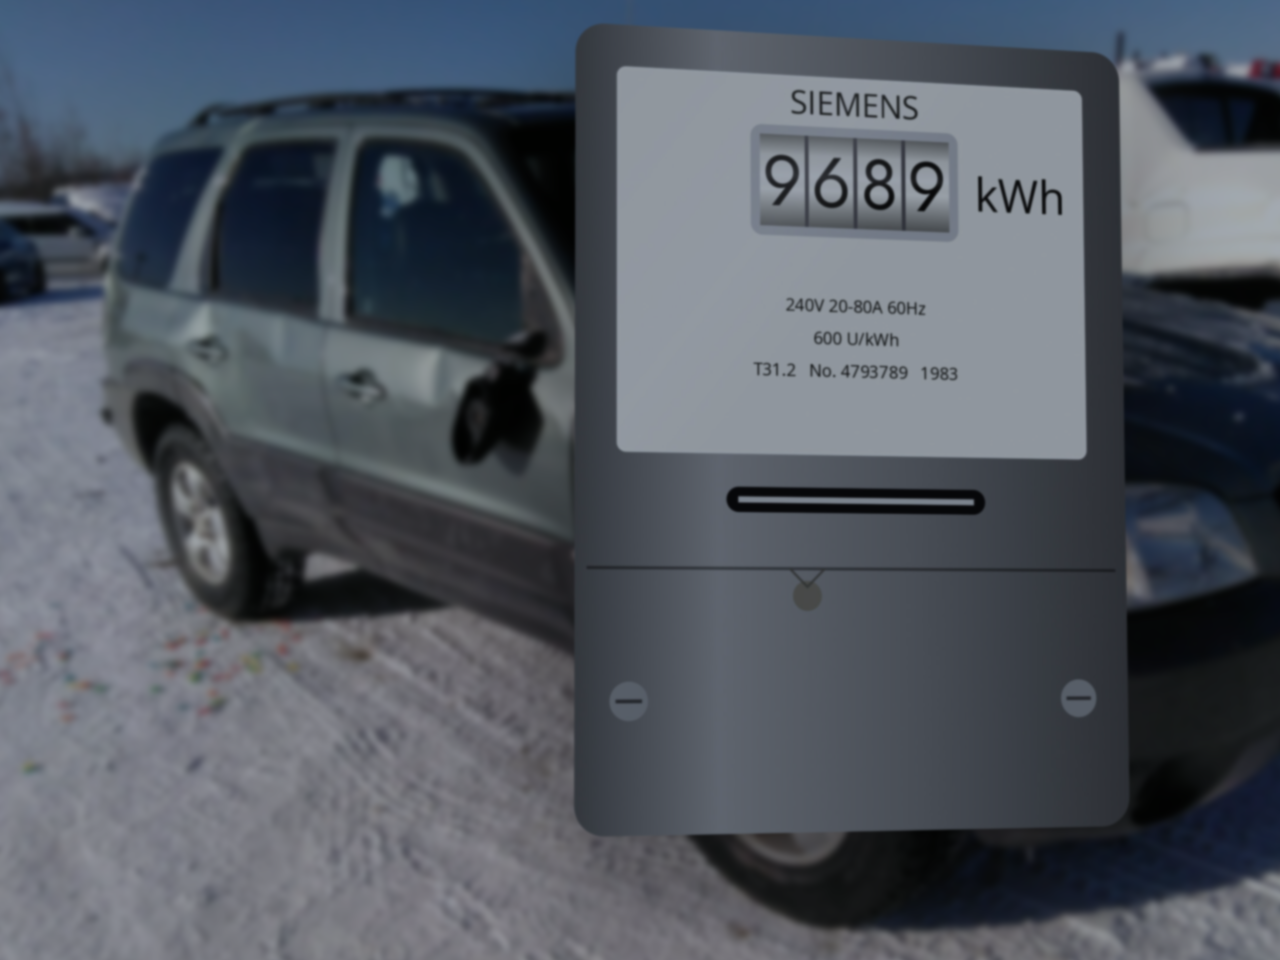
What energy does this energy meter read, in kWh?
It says 9689 kWh
